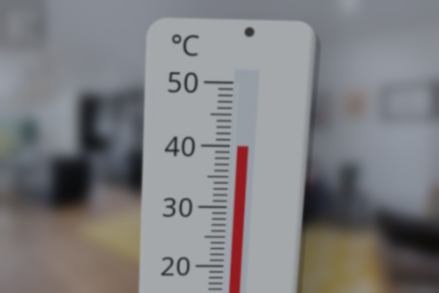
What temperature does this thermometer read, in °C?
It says 40 °C
